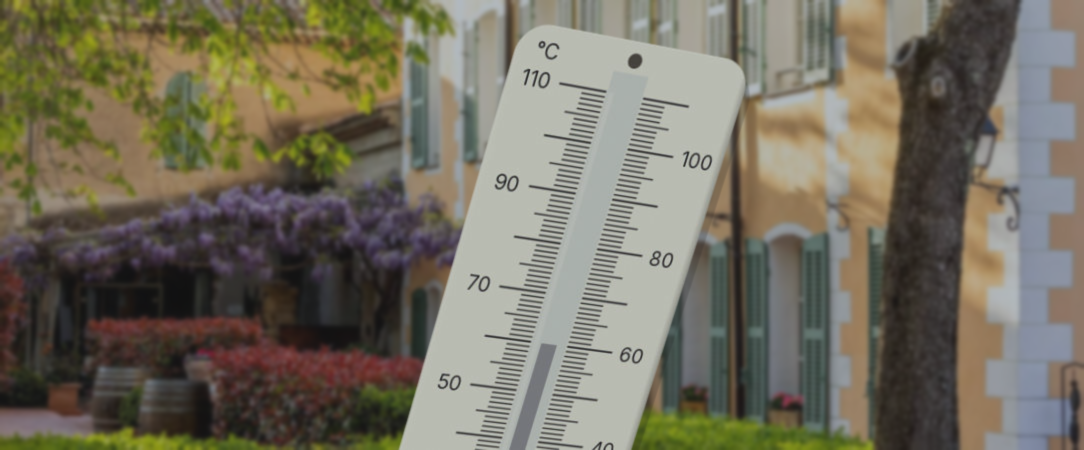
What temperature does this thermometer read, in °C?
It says 60 °C
